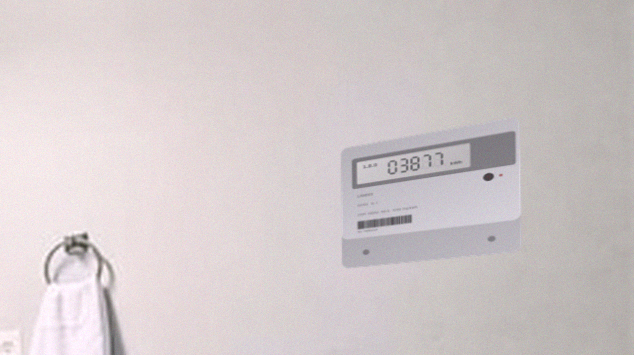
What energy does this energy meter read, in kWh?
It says 3877 kWh
